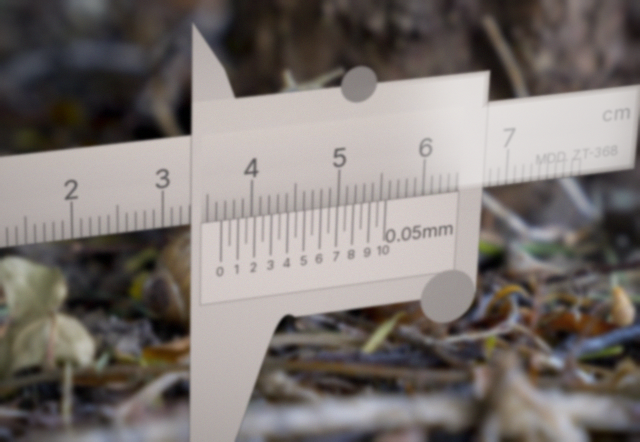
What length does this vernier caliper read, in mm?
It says 36.6 mm
